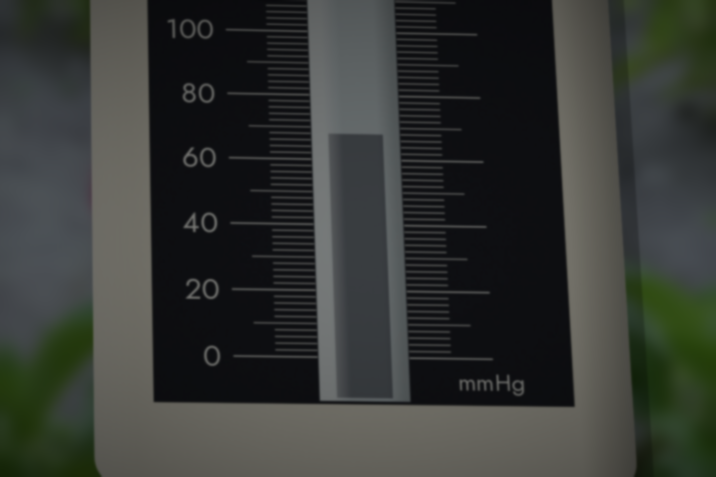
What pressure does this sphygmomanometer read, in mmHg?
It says 68 mmHg
